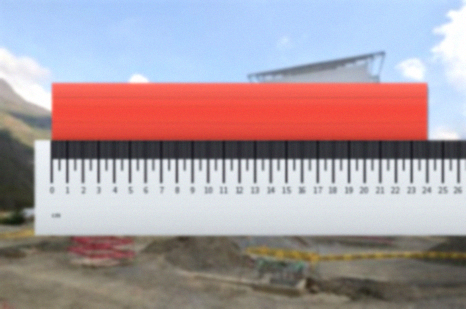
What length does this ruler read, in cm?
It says 24 cm
